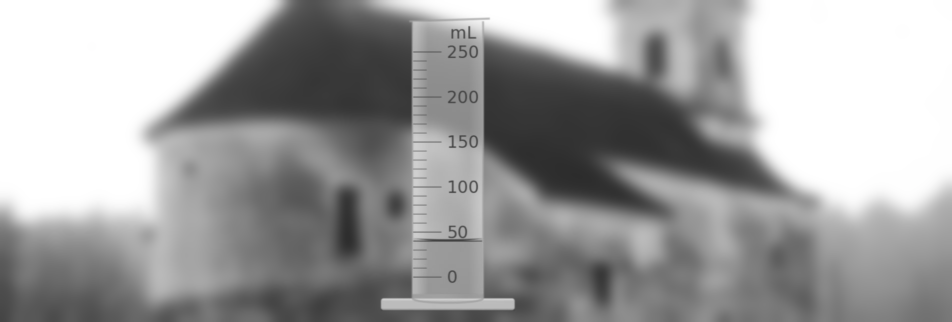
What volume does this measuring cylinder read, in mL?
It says 40 mL
